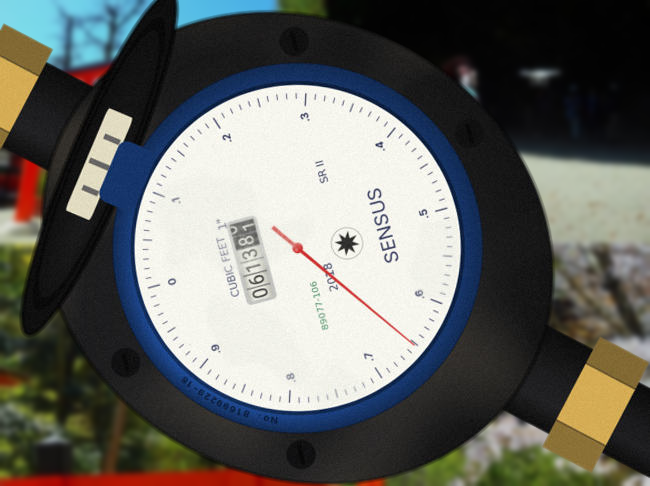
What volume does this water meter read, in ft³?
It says 61380.65 ft³
